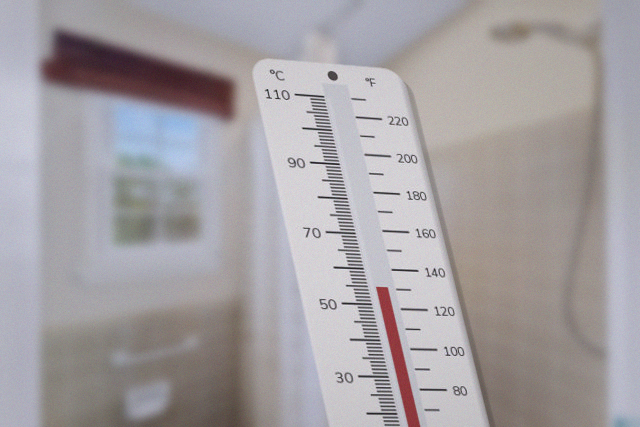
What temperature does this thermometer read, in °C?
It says 55 °C
